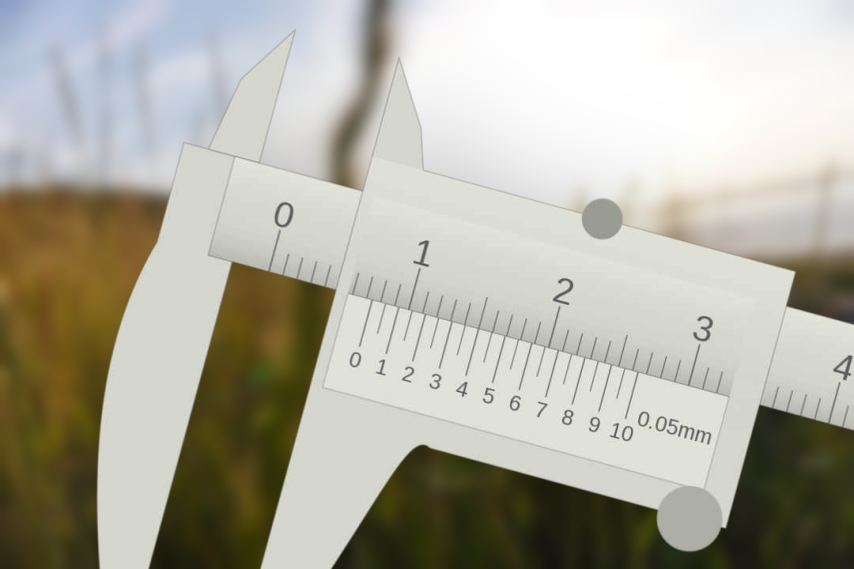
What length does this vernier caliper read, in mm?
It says 7.4 mm
